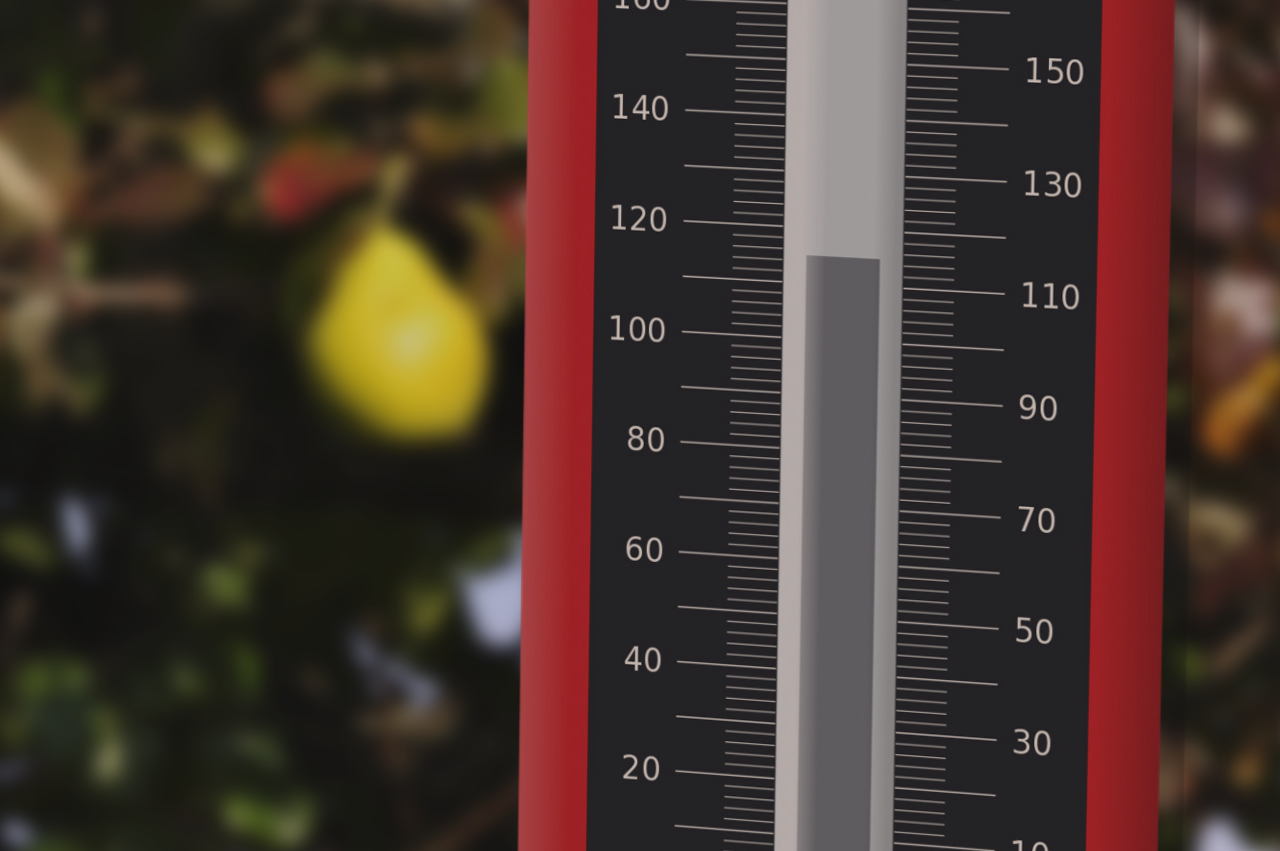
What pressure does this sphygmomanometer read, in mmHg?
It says 115 mmHg
